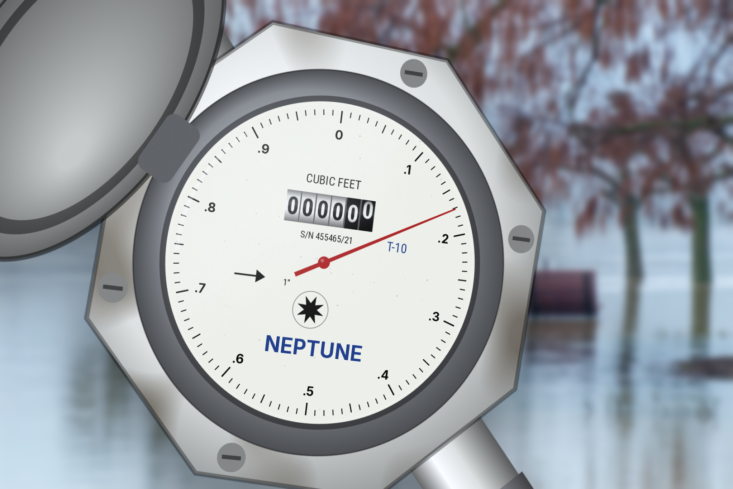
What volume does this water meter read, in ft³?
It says 0.17 ft³
